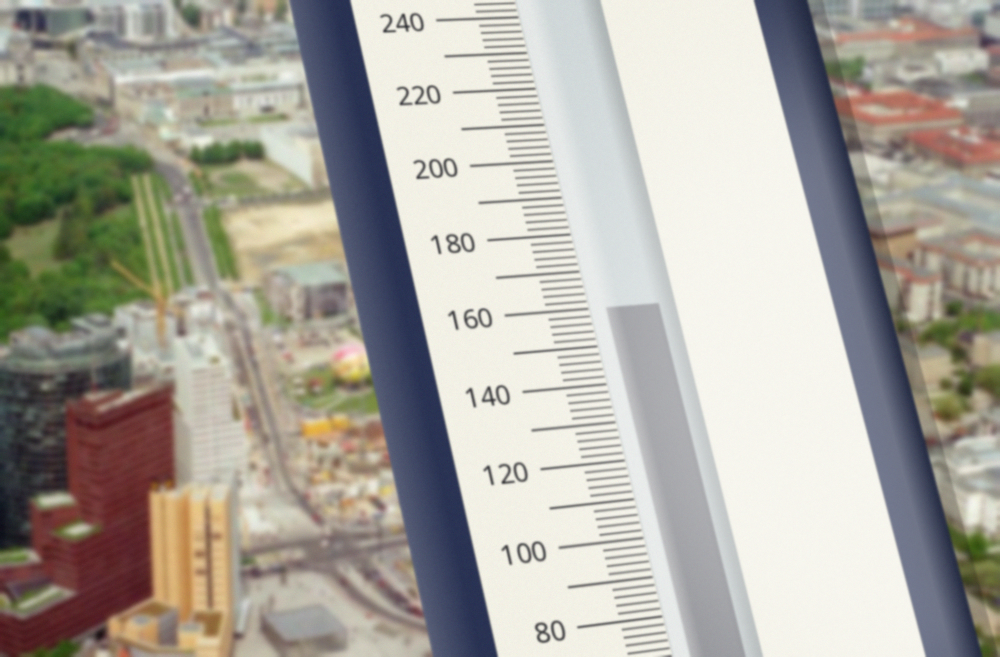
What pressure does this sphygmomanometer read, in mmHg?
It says 160 mmHg
